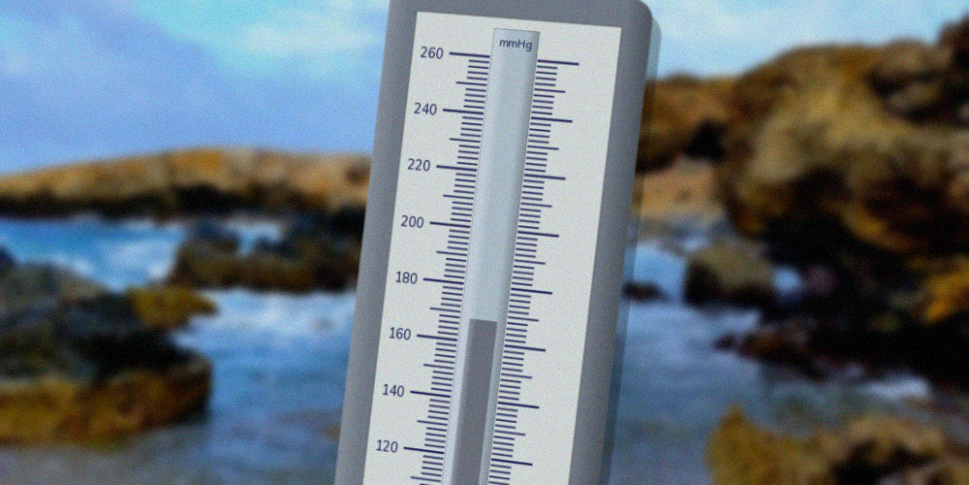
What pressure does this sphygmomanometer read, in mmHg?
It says 168 mmHg
